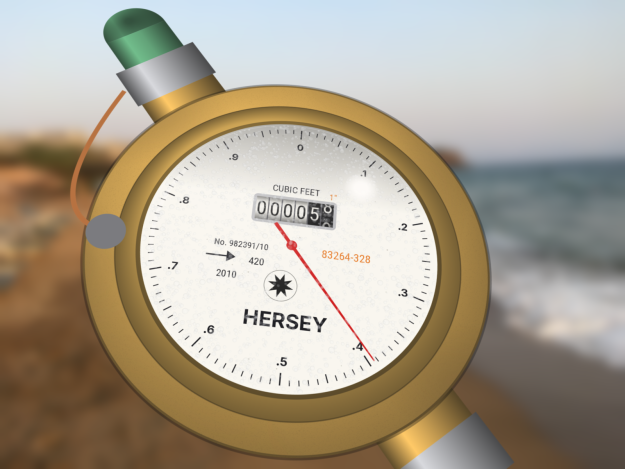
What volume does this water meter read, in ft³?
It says 58.39 ft³
